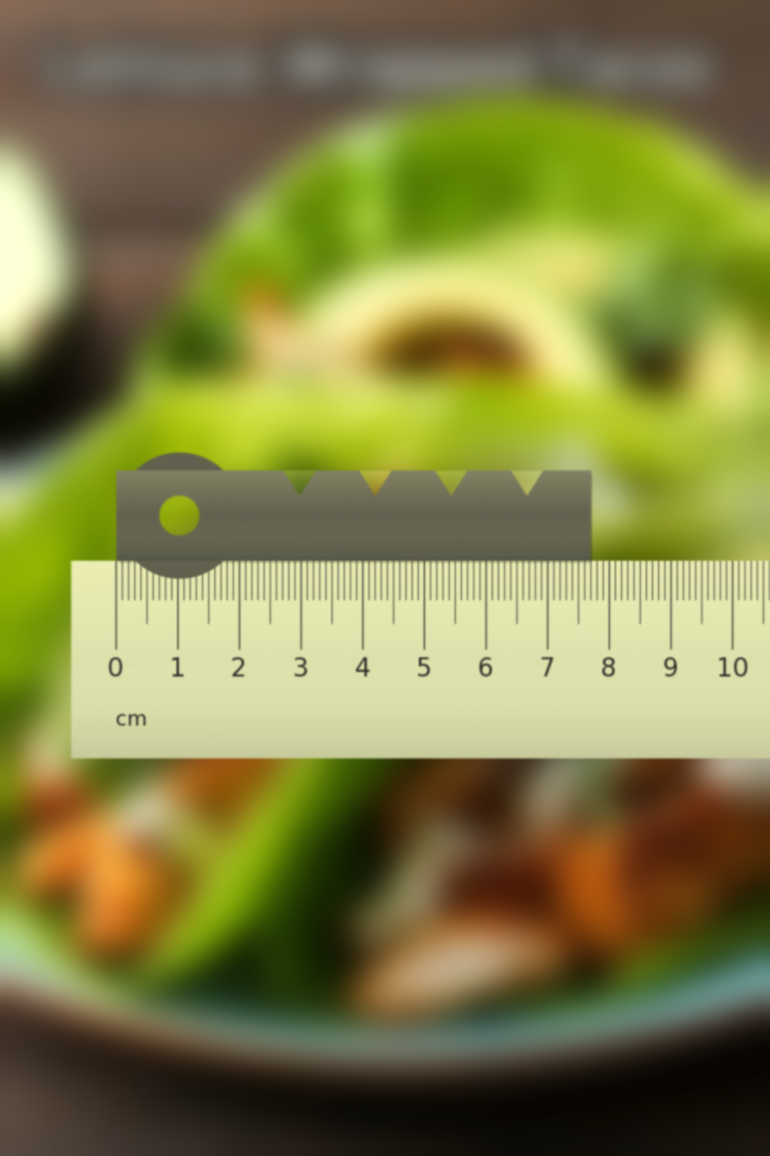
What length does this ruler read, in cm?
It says 7.7 cm
